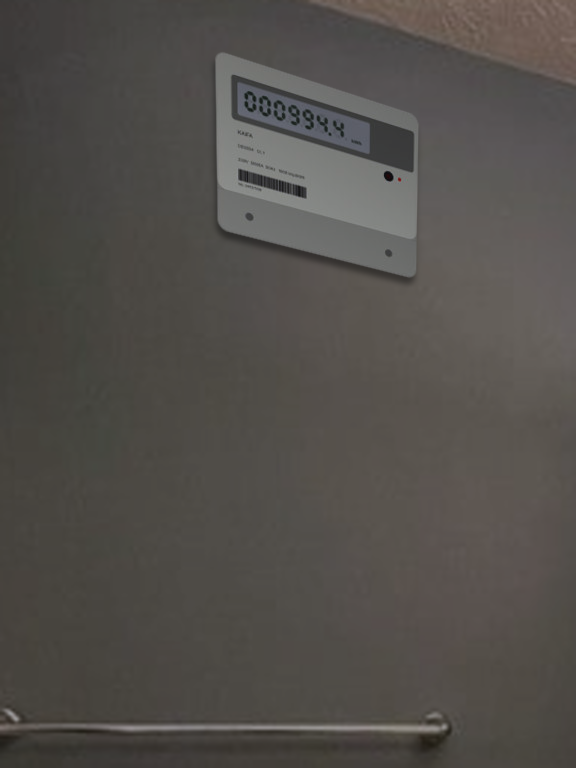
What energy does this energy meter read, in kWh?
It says 994.4 kWh
